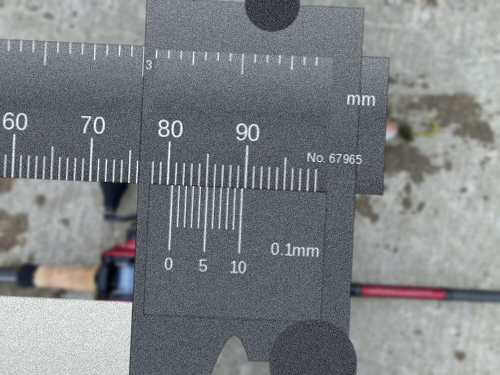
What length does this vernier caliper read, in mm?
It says 80.6 mm
